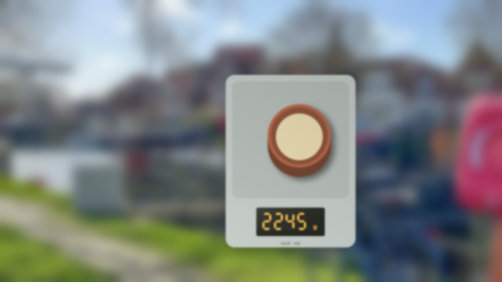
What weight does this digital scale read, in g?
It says 2245 g
